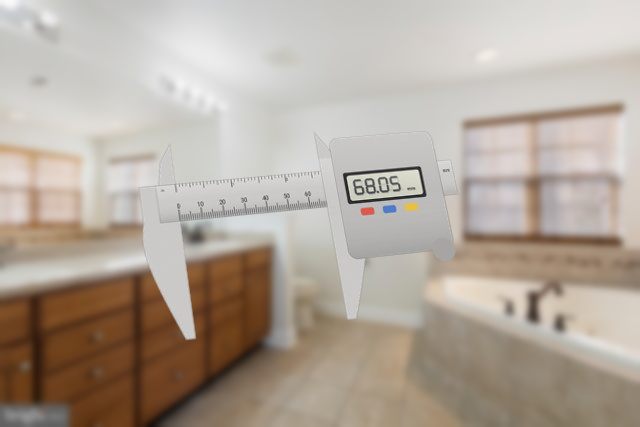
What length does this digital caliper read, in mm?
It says 68.05 mm
